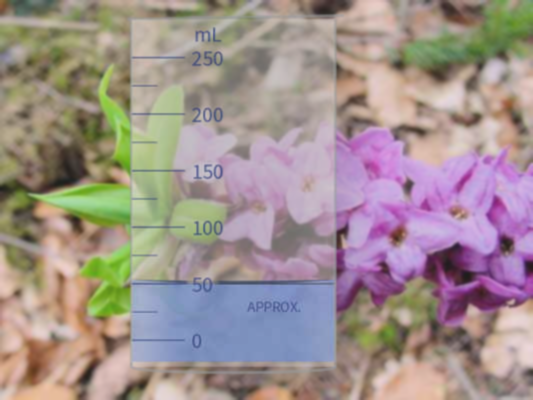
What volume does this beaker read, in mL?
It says 50 mL
